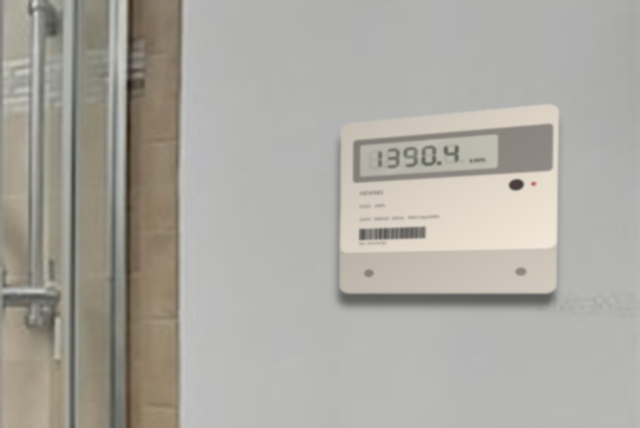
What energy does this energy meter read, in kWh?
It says 1390.4 kWh
